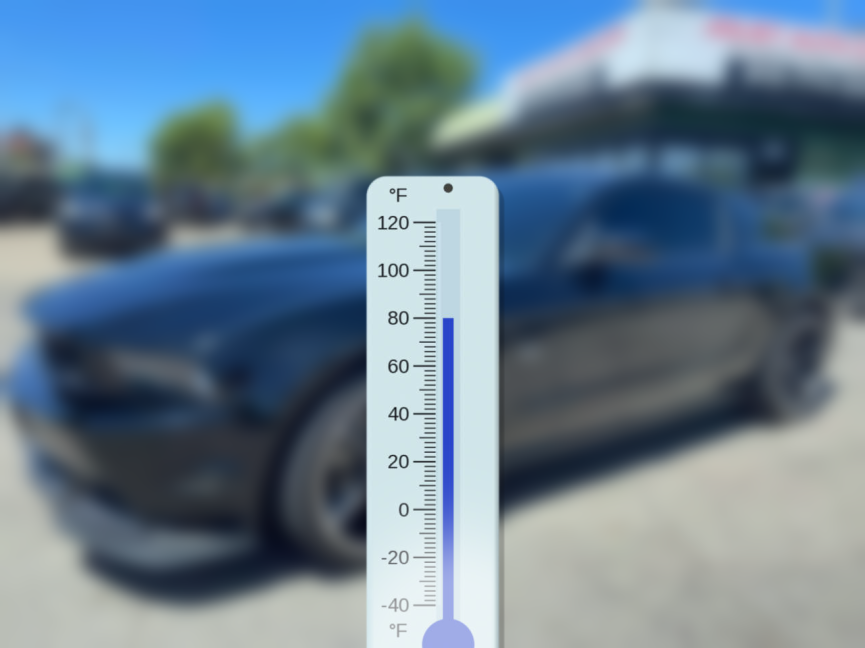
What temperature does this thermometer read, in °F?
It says 80 °F
